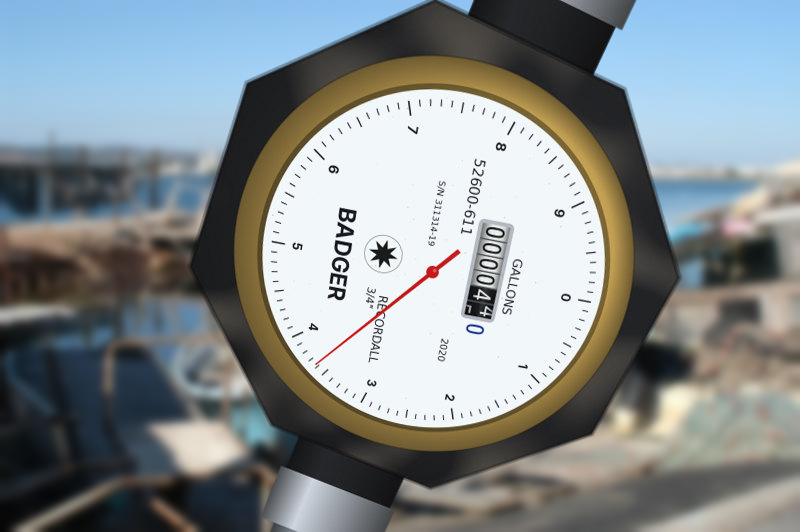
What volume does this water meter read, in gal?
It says 443.6 gal
